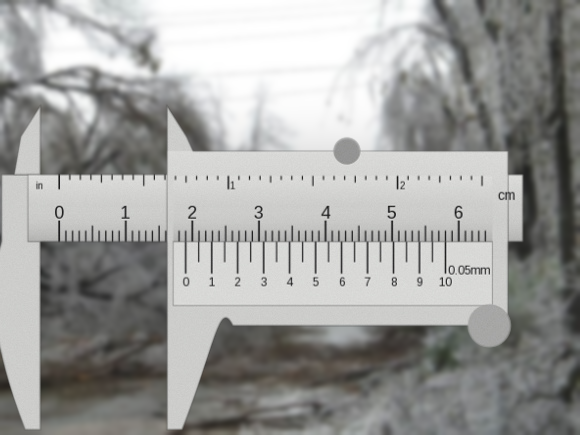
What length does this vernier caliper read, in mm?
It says 19.0 mm
